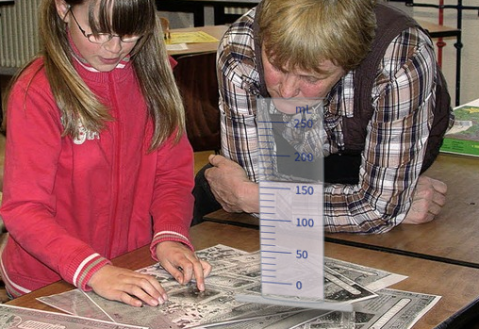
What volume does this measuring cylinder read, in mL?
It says 160 mL
